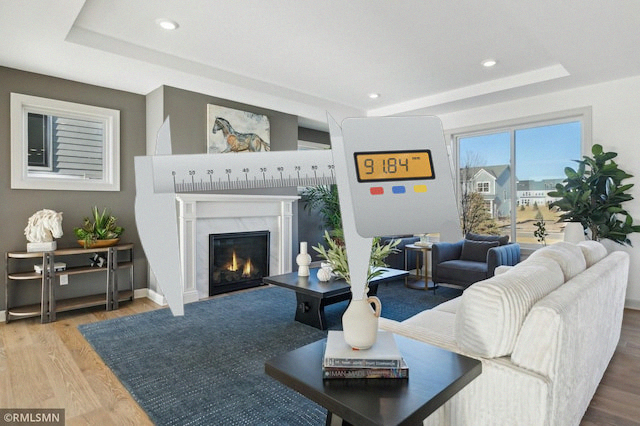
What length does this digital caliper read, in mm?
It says 91.84 mm
